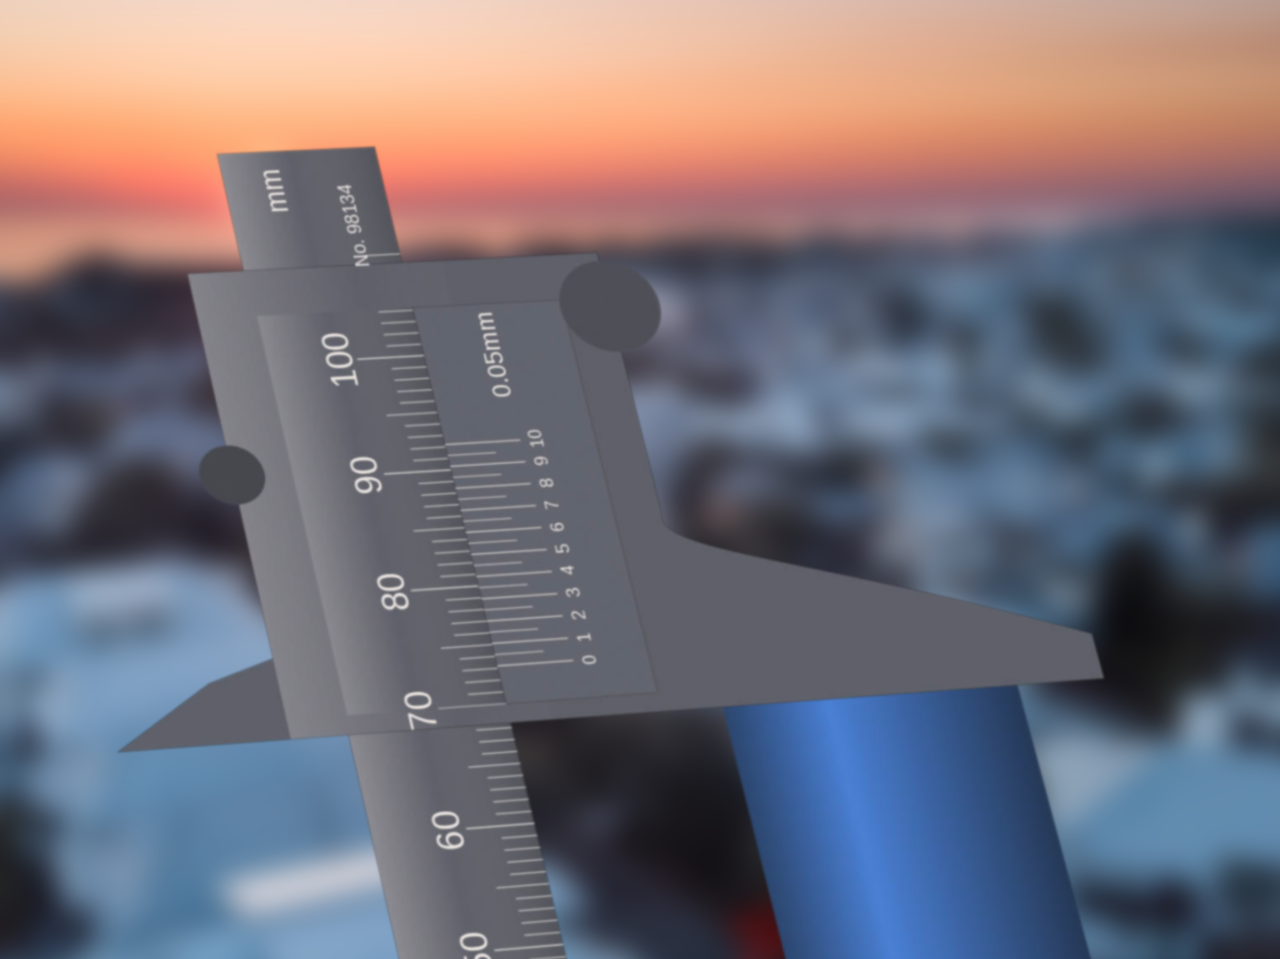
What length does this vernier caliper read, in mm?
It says 73.2 mm
